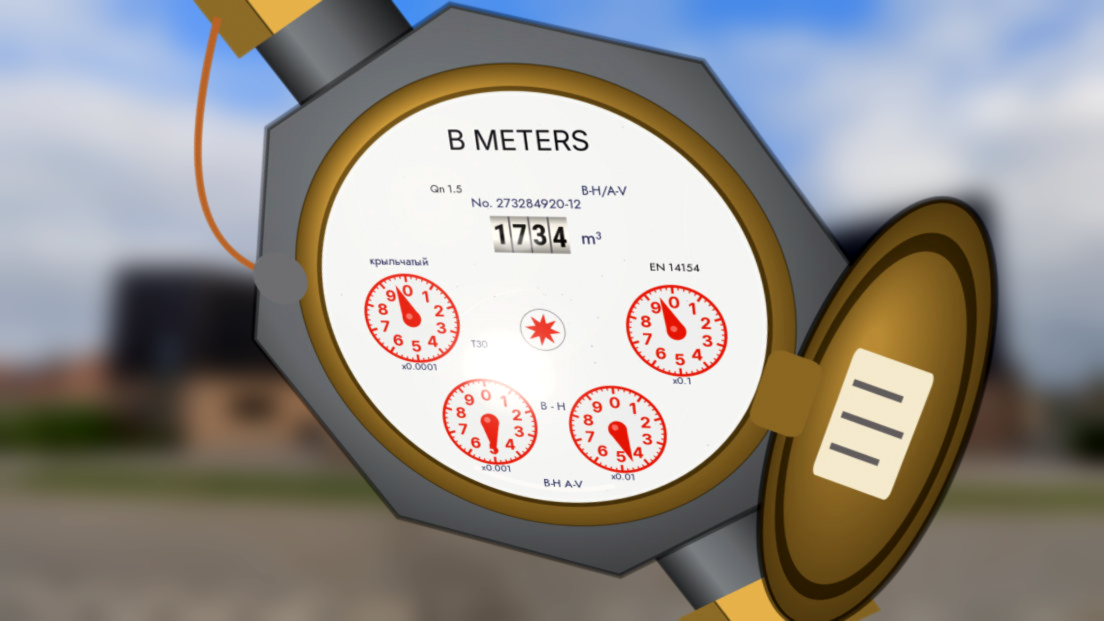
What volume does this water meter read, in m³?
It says 1733.9449 m³
